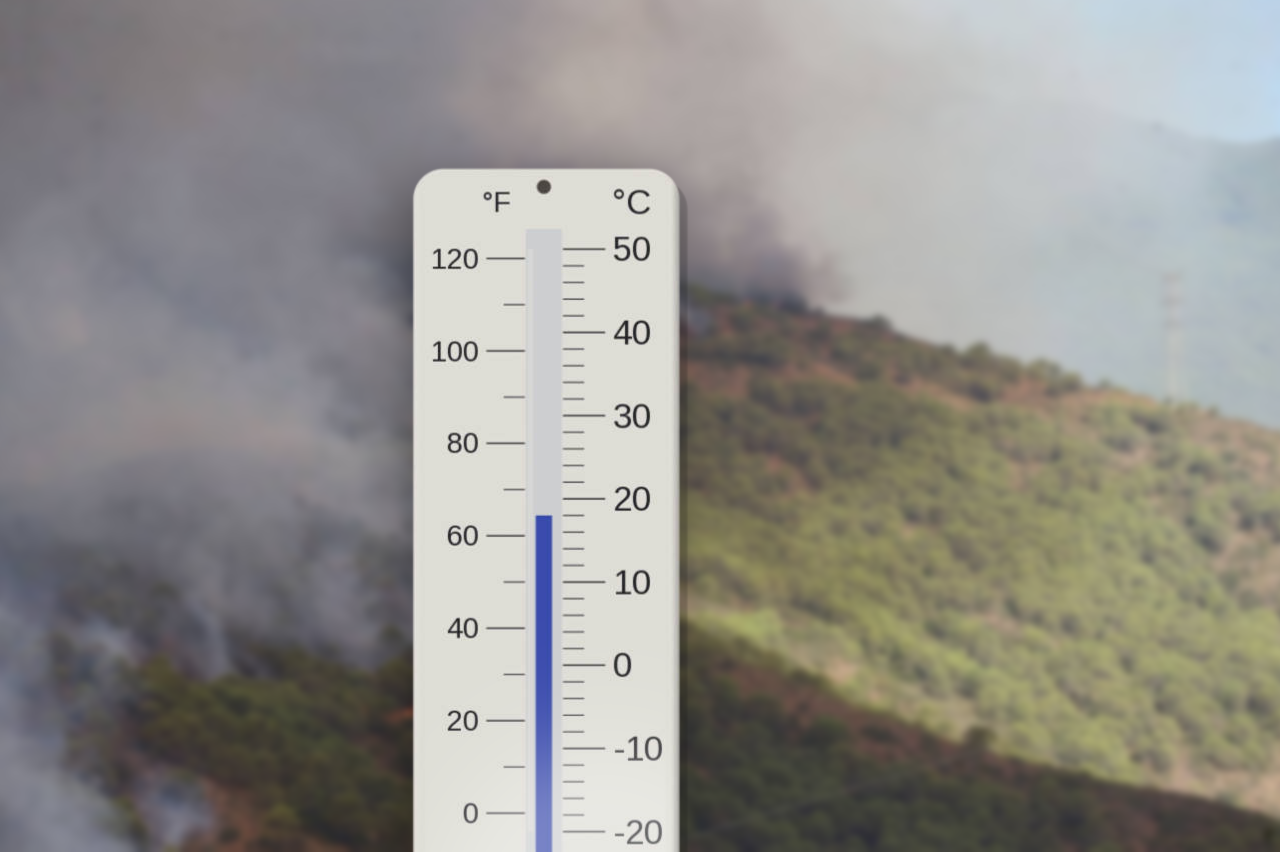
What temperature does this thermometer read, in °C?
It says 18 °C
